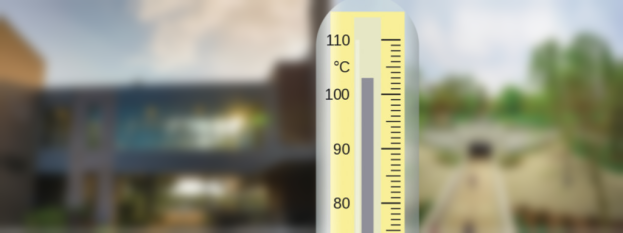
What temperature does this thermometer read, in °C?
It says 103 °C
